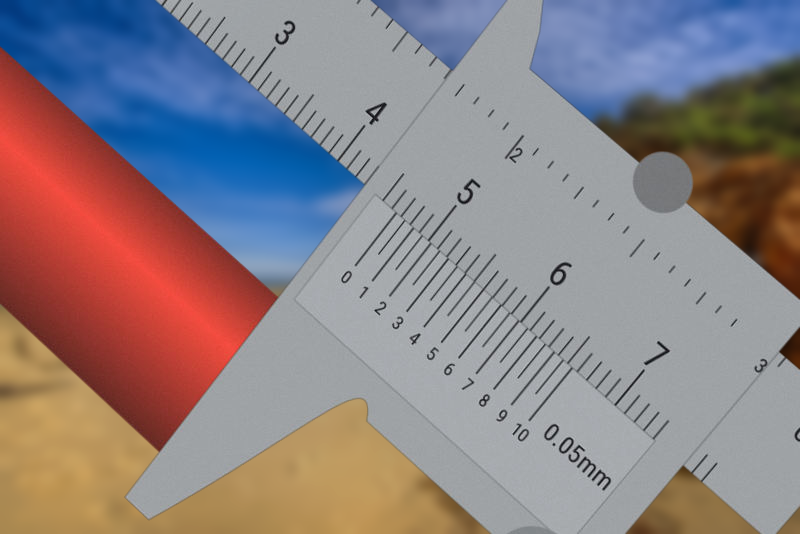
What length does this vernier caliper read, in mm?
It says 46.5 mm
